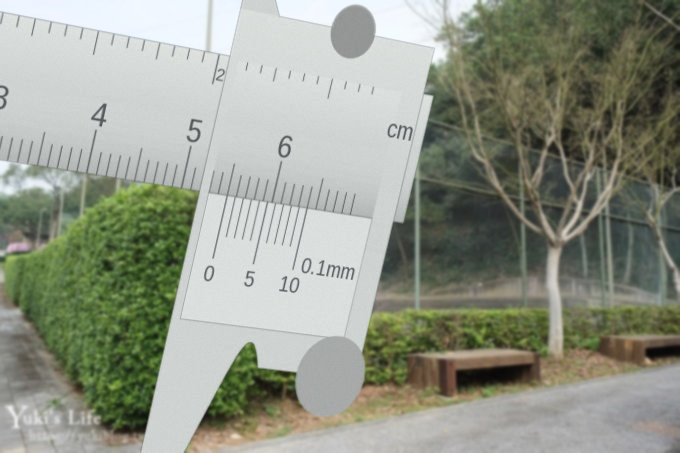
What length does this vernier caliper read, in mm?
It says 55.0 mm
